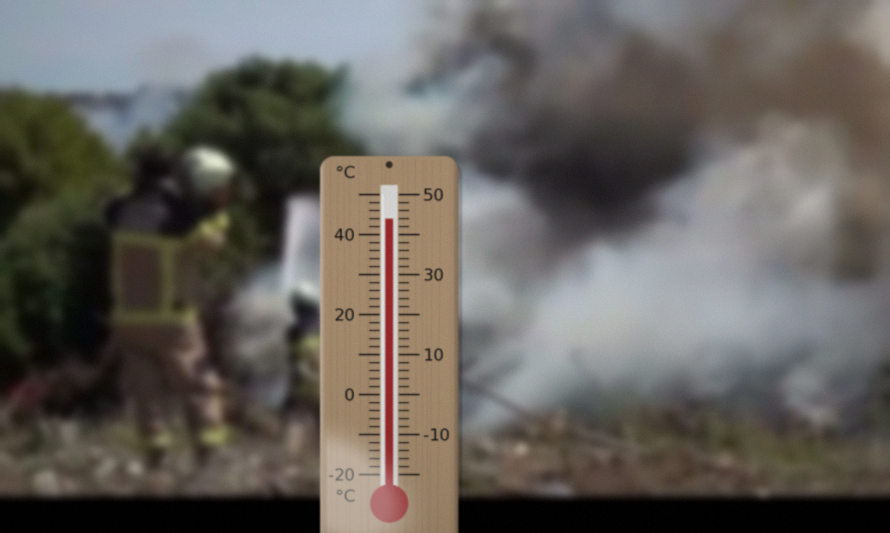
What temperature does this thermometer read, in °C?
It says 44 °C
